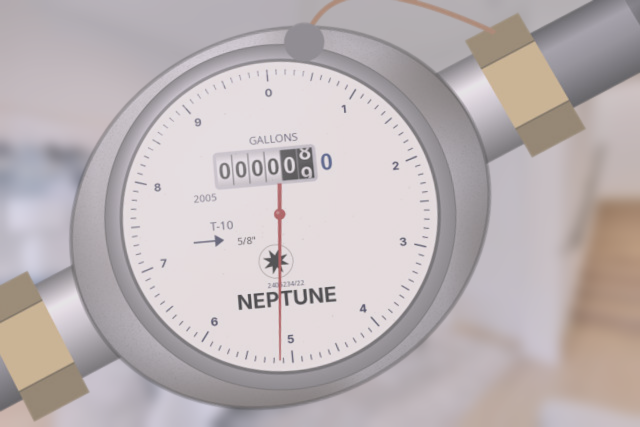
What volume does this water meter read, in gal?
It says 85.1 gal
